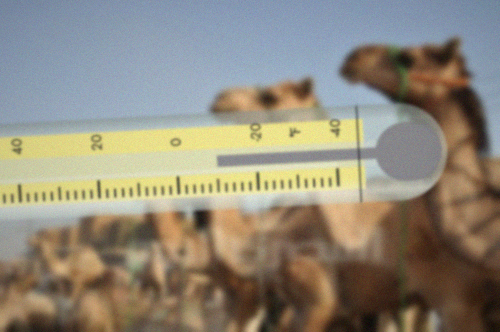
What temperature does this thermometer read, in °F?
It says -10 °F
